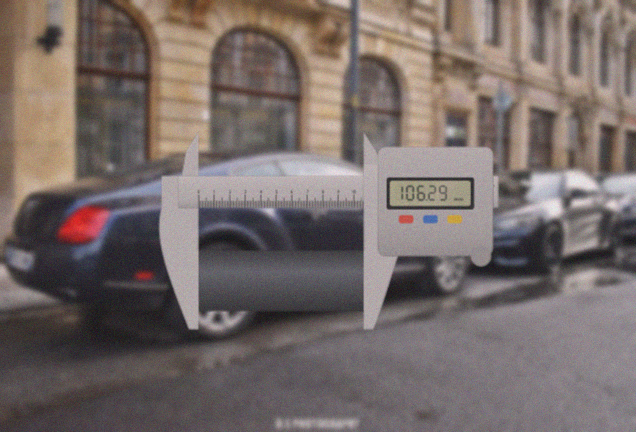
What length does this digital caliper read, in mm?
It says 106.29 mm
